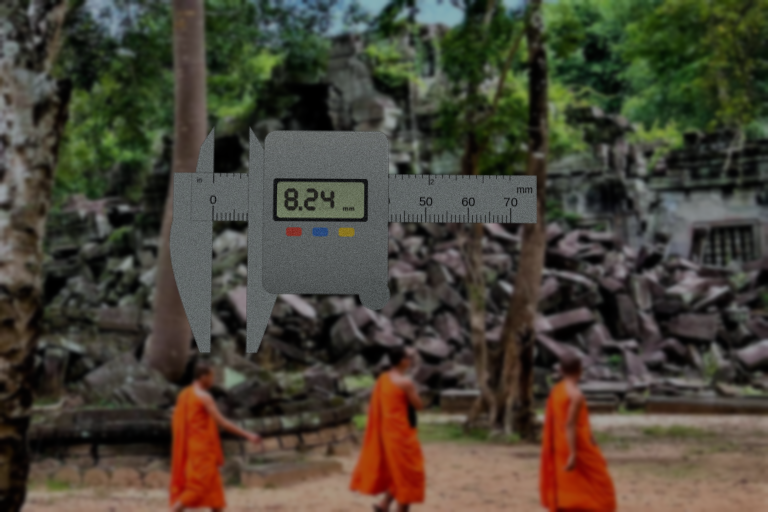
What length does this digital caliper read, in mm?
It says 8.24 mm
